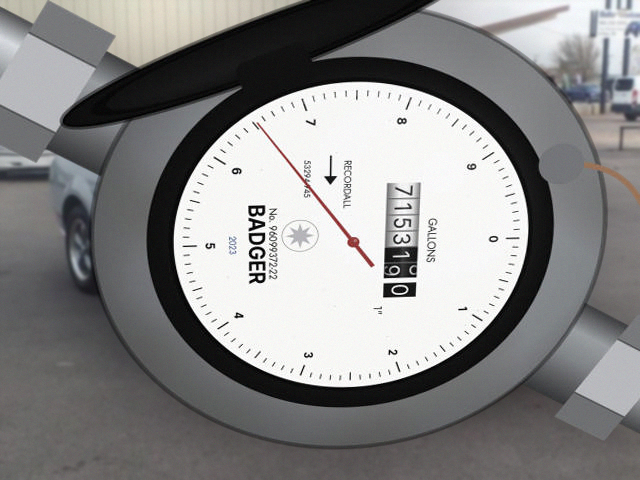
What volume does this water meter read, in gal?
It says 7153186.5 gal
